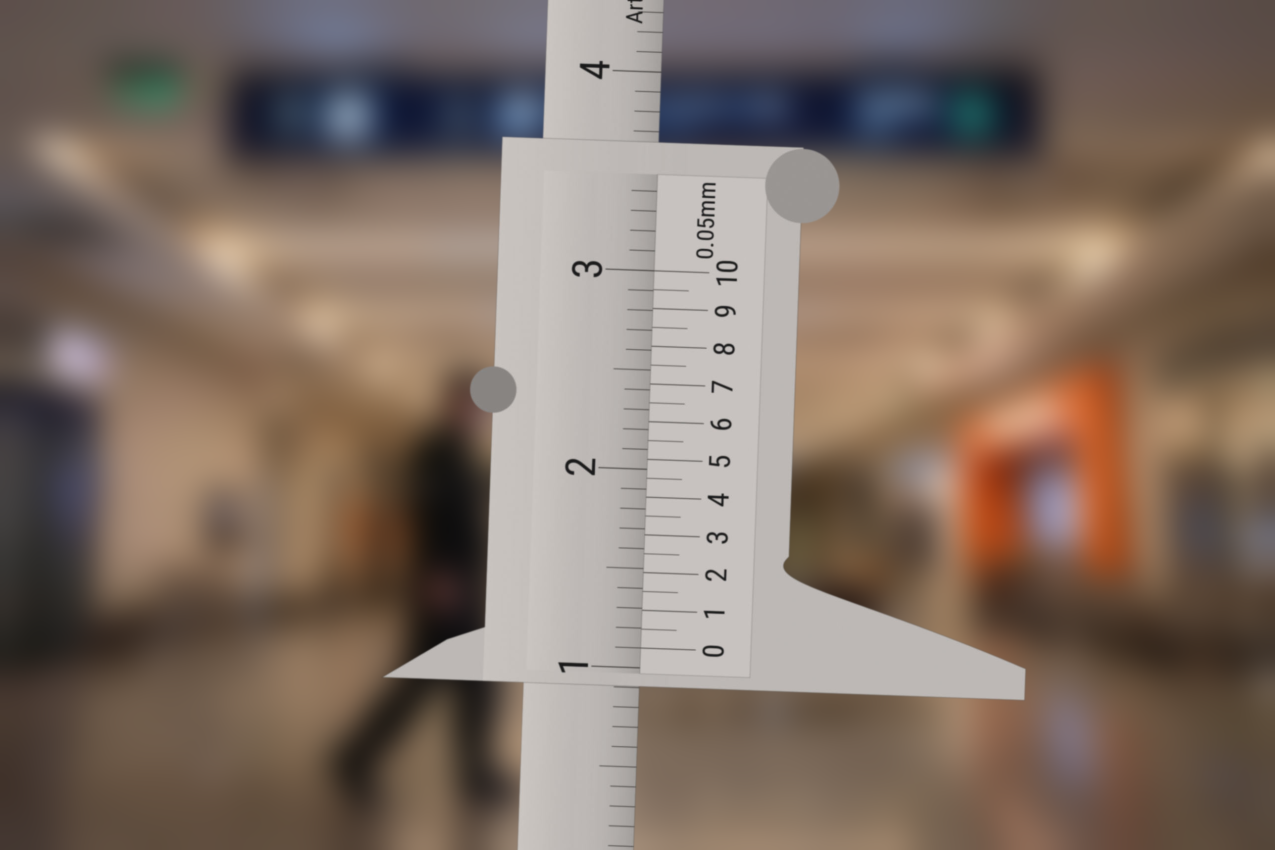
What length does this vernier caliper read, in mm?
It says 11.0 mm
